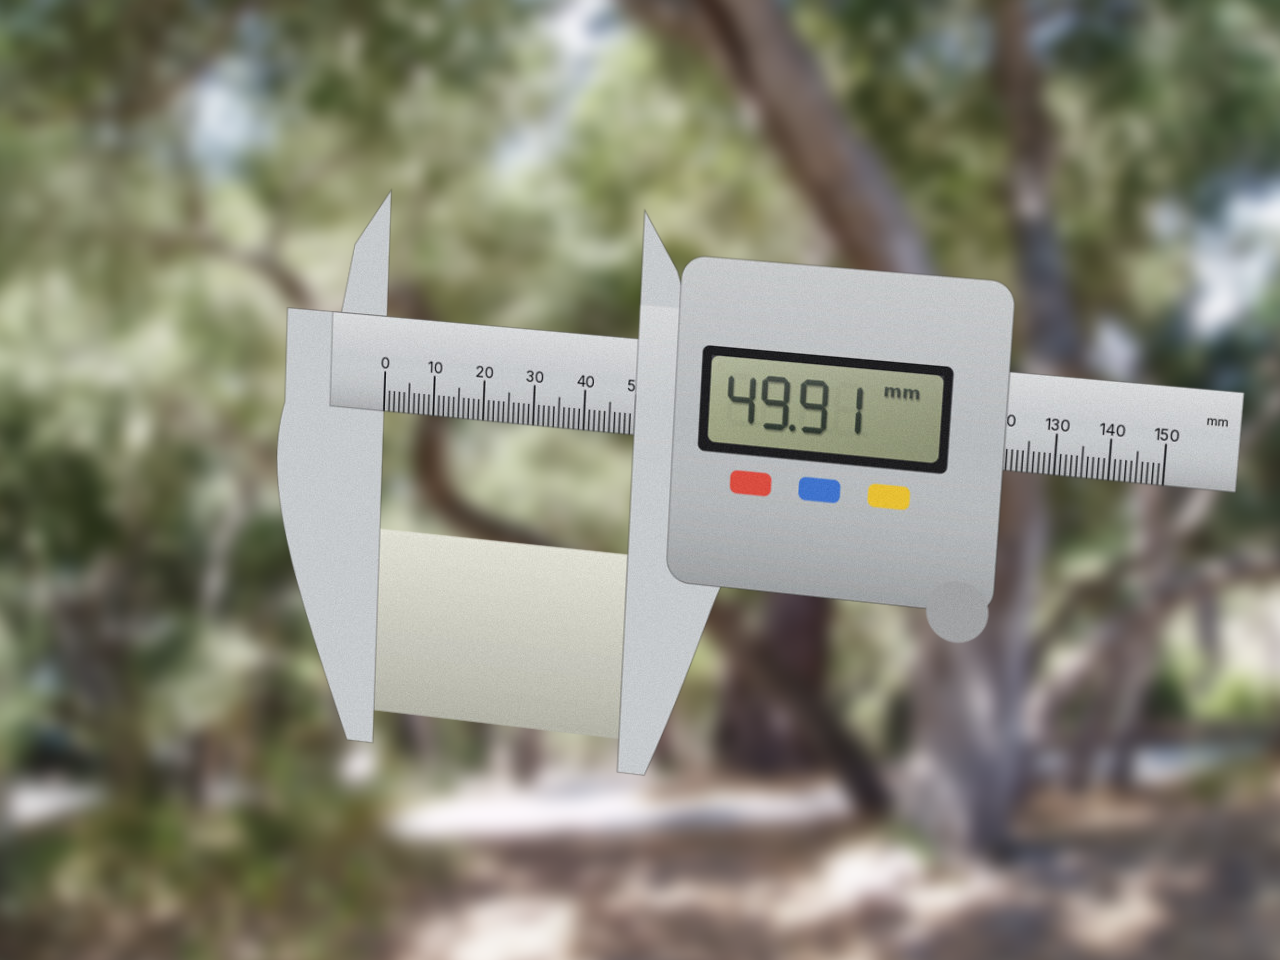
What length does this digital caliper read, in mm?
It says 49.91 mm
